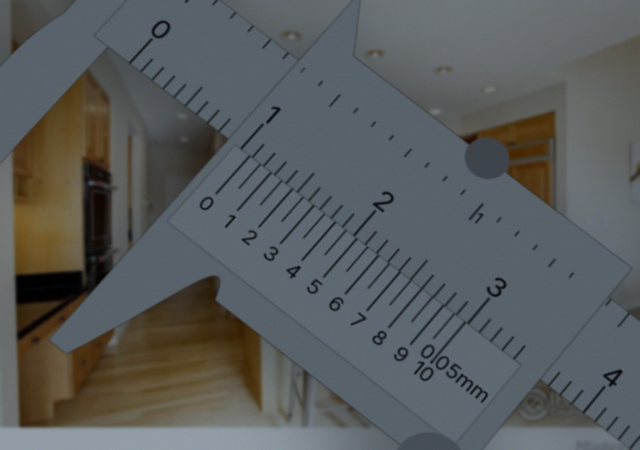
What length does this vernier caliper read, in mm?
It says 10.8 mm
